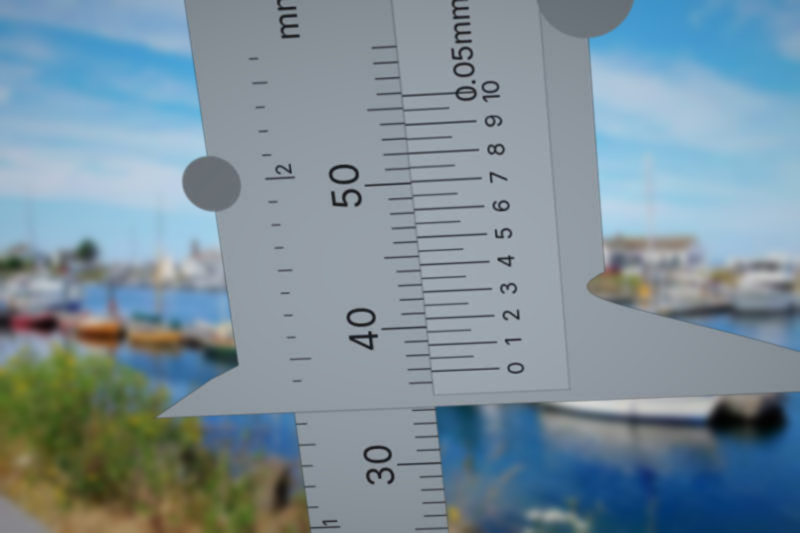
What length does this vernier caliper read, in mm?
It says 36.8 mm
